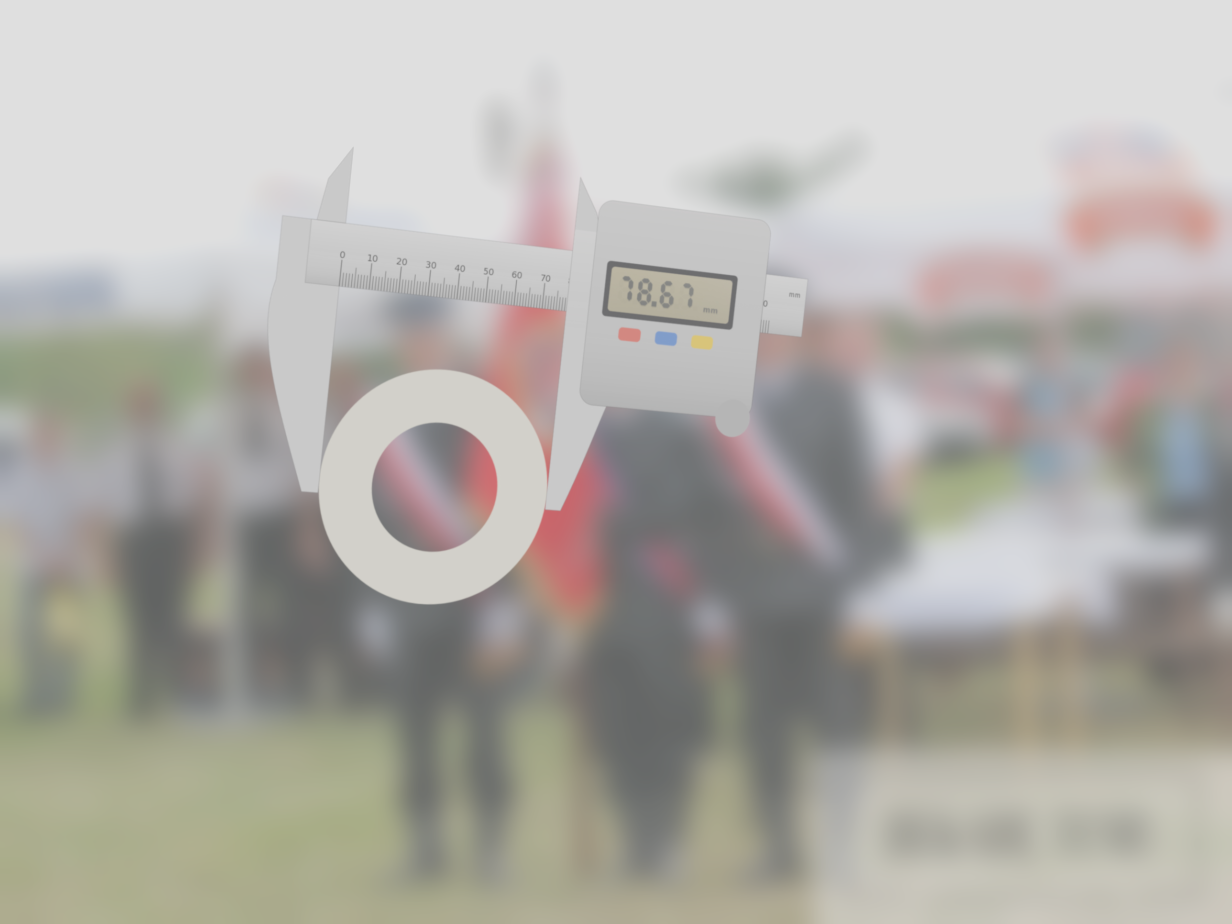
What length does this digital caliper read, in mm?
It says 78.67 mm
